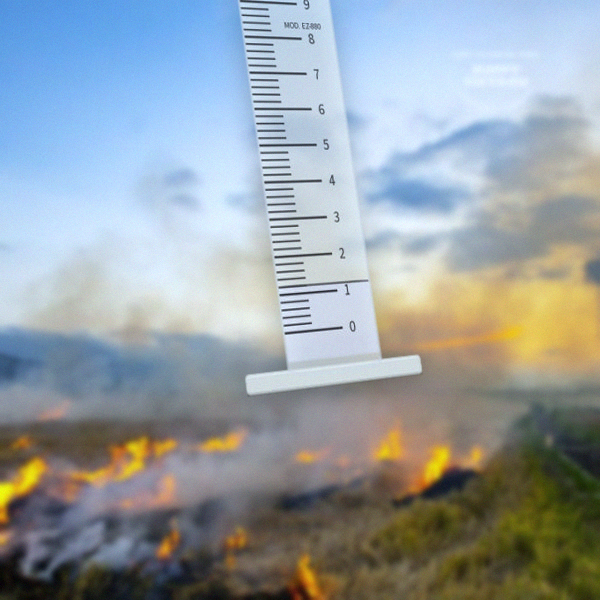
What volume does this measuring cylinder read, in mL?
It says 1.2 mL
